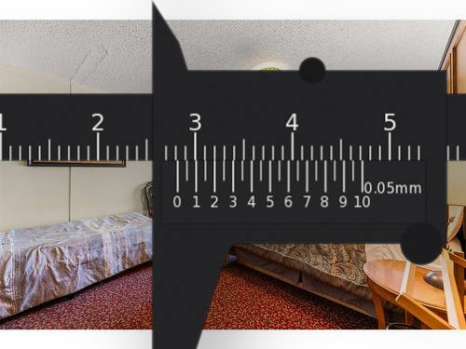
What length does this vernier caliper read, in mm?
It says 28.2 mm
